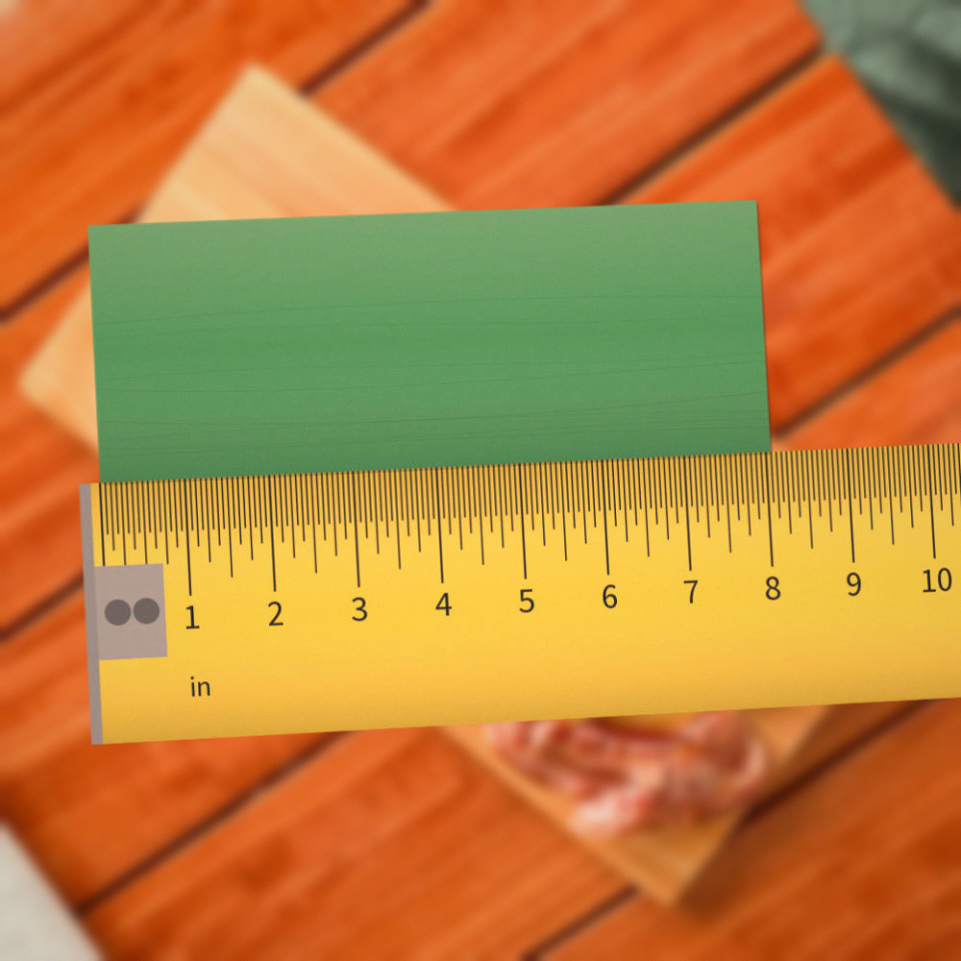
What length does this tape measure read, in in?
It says 8.0625 in
